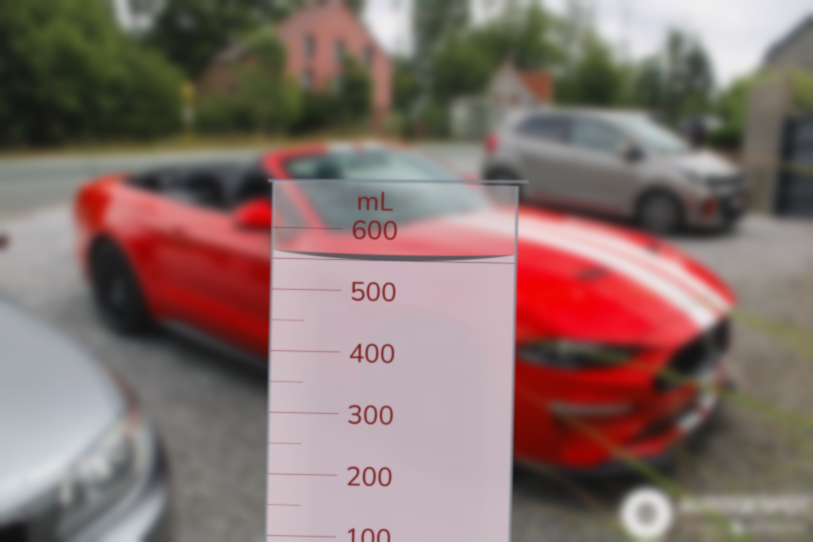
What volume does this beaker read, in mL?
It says 550 mL
